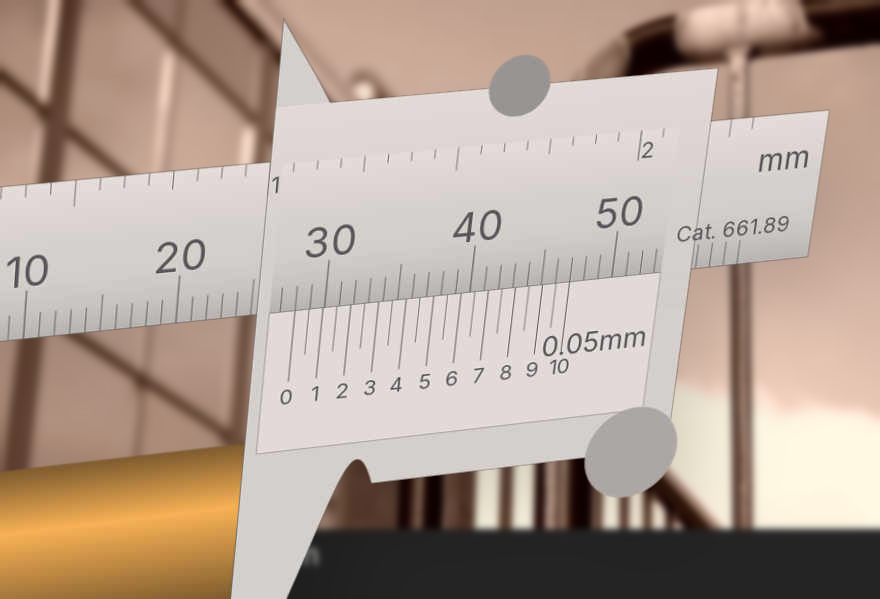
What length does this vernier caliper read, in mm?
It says 28.0 mm
